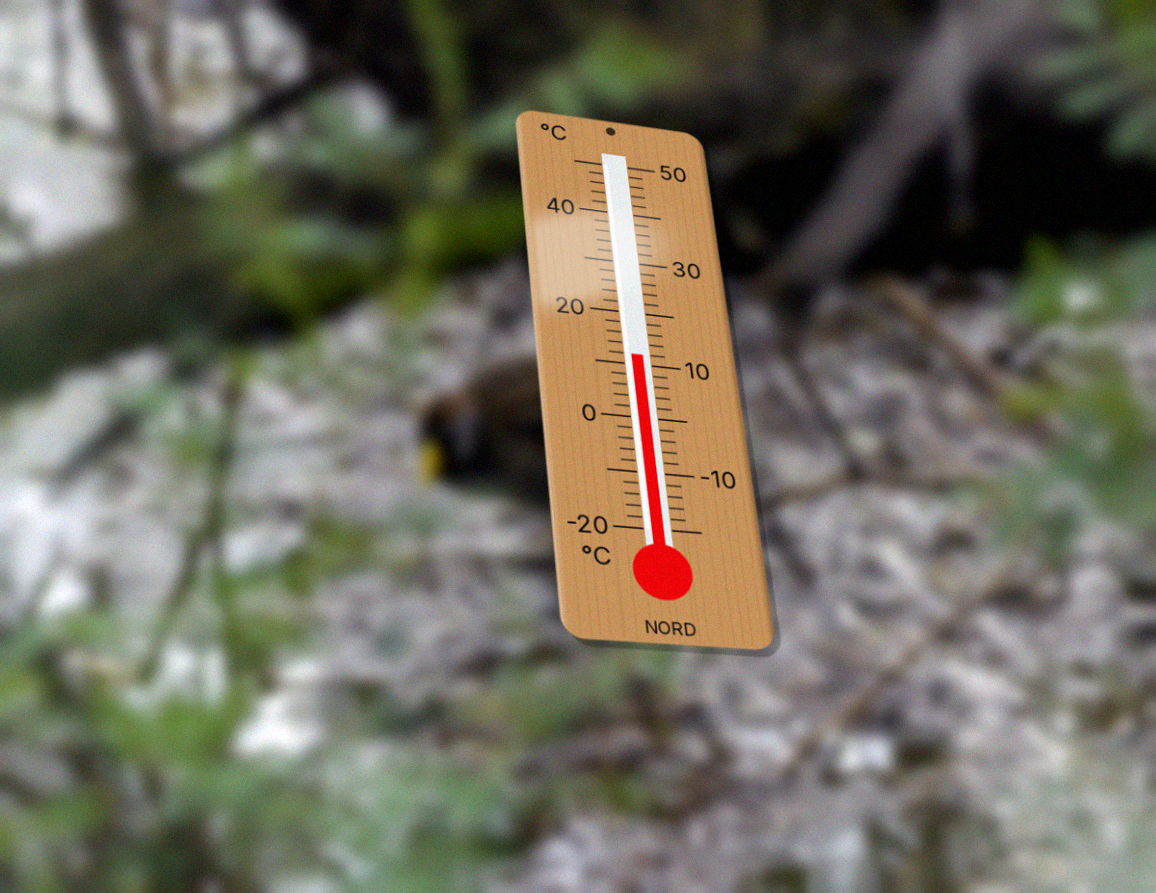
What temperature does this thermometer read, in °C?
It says 12 °C
